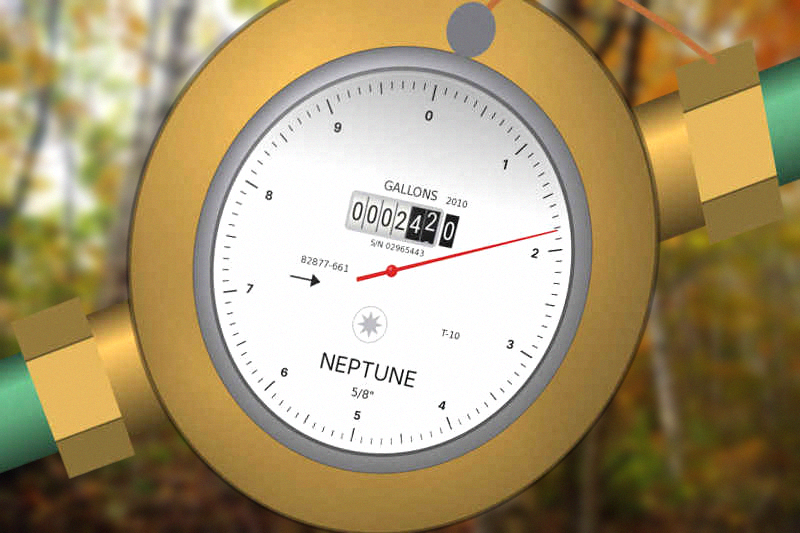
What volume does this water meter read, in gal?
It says 2421.8 gal
